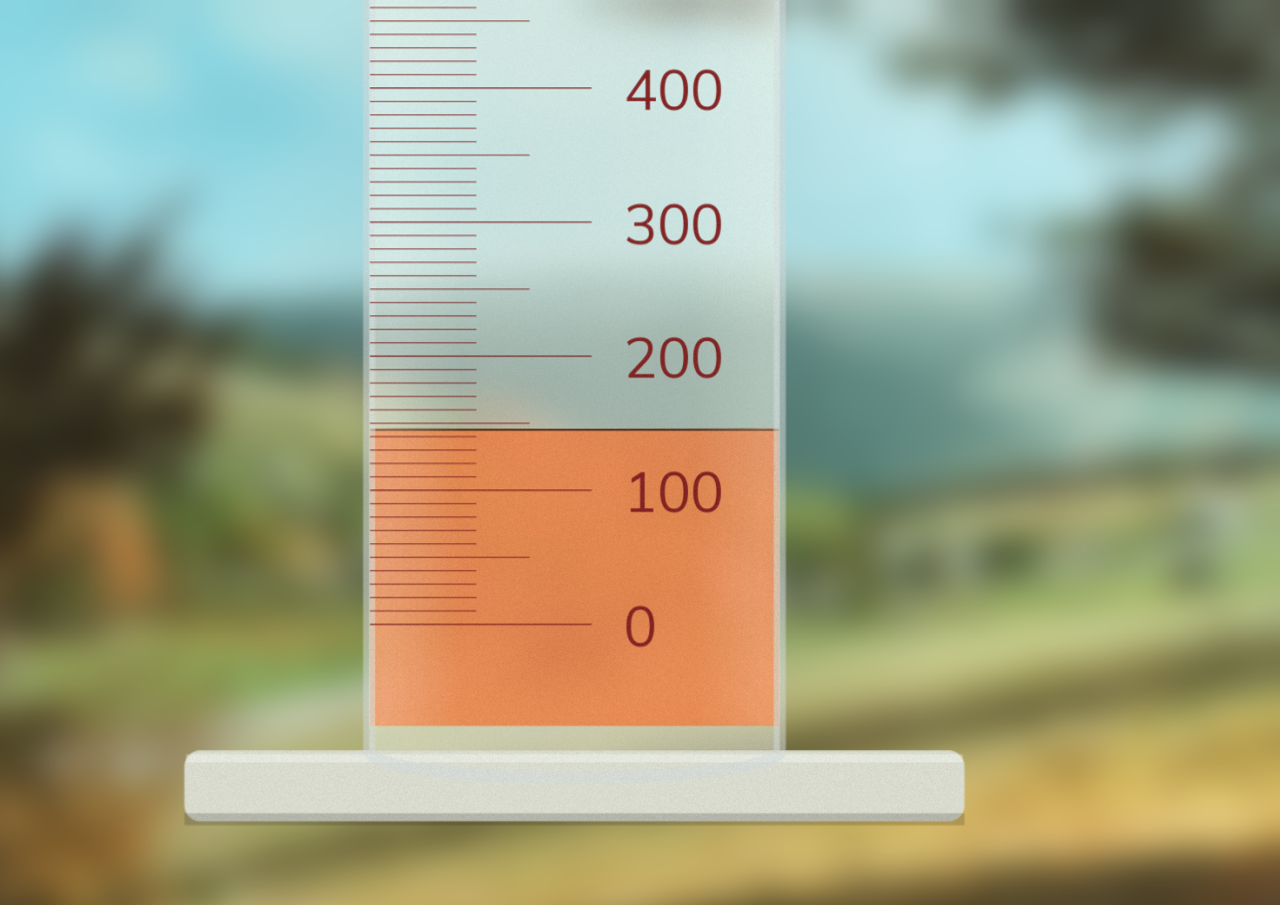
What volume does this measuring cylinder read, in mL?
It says 145 mL
